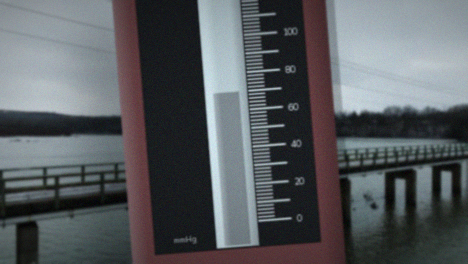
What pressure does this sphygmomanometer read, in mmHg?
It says 70 mmHg
